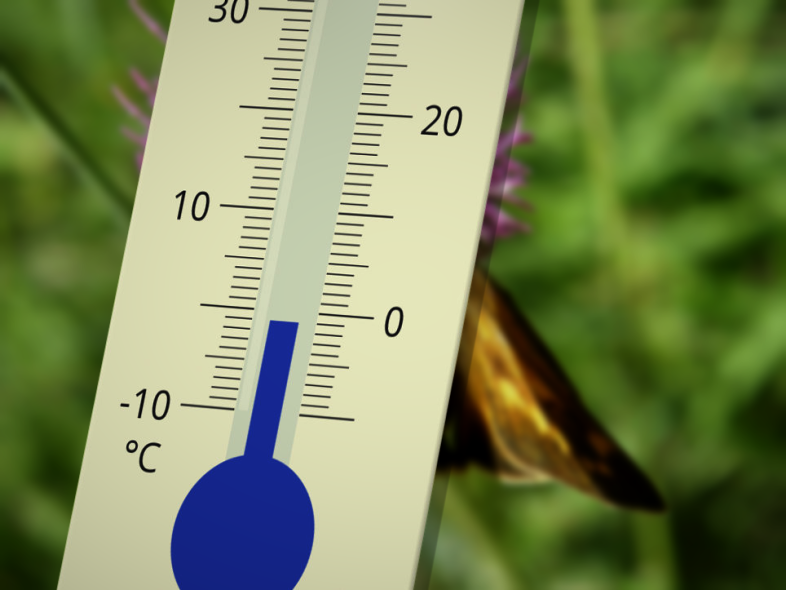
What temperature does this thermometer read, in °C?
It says -1 °C
